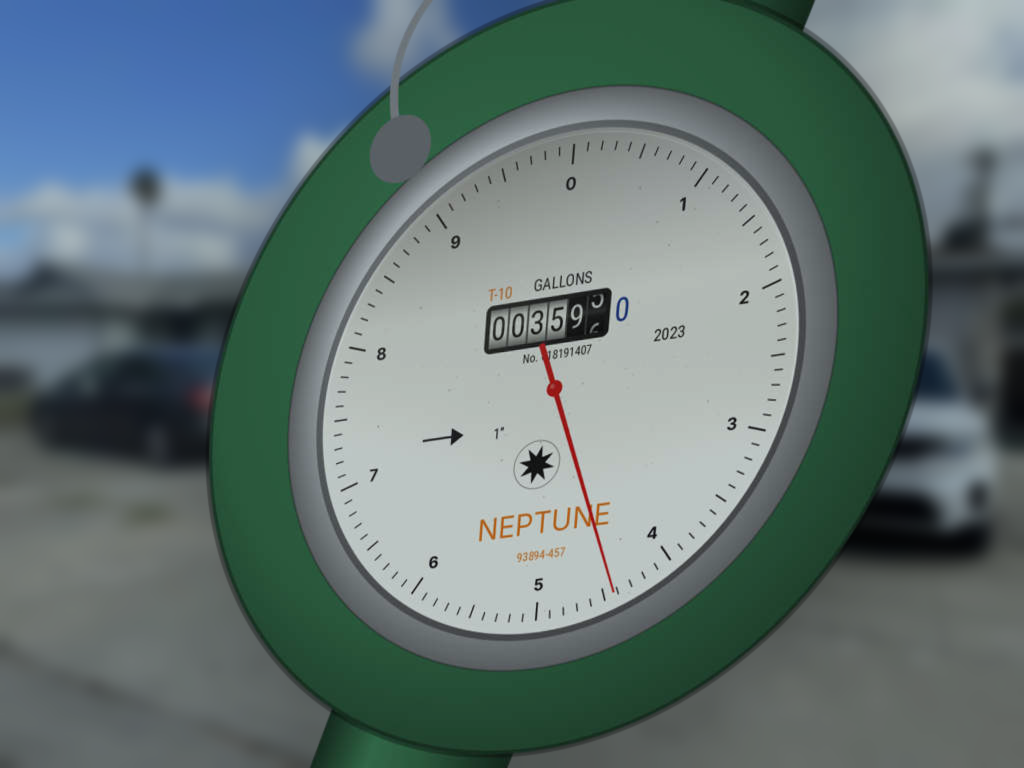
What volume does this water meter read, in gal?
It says 35954.4 gal
